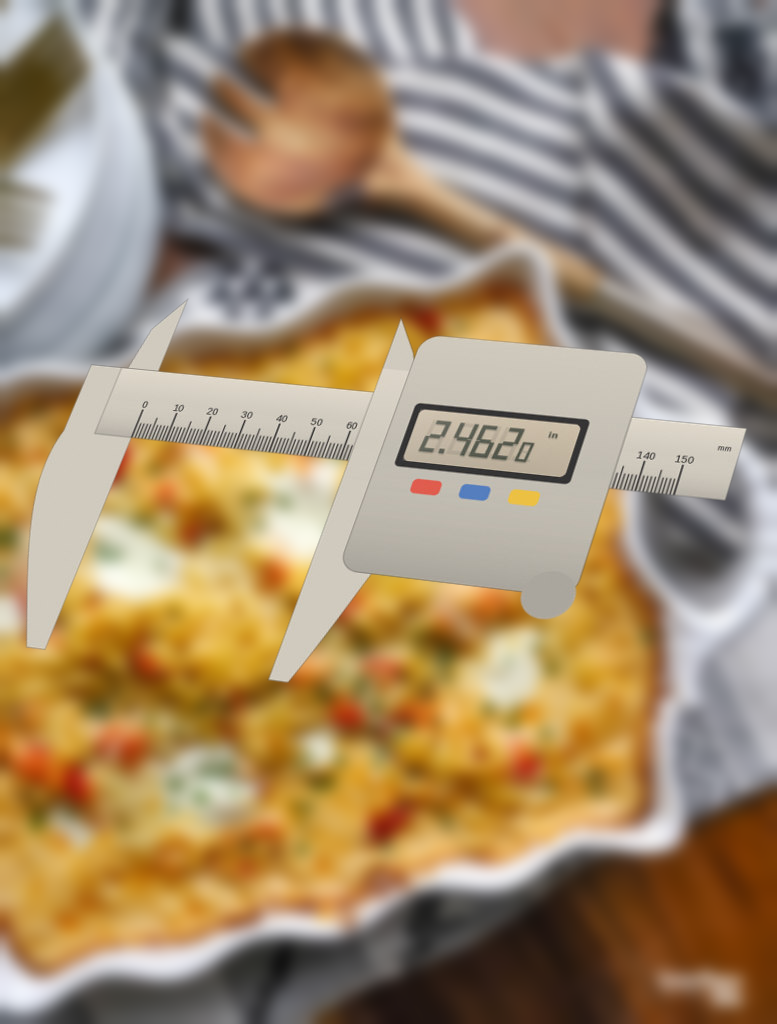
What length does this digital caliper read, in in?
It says 2.4620 in
